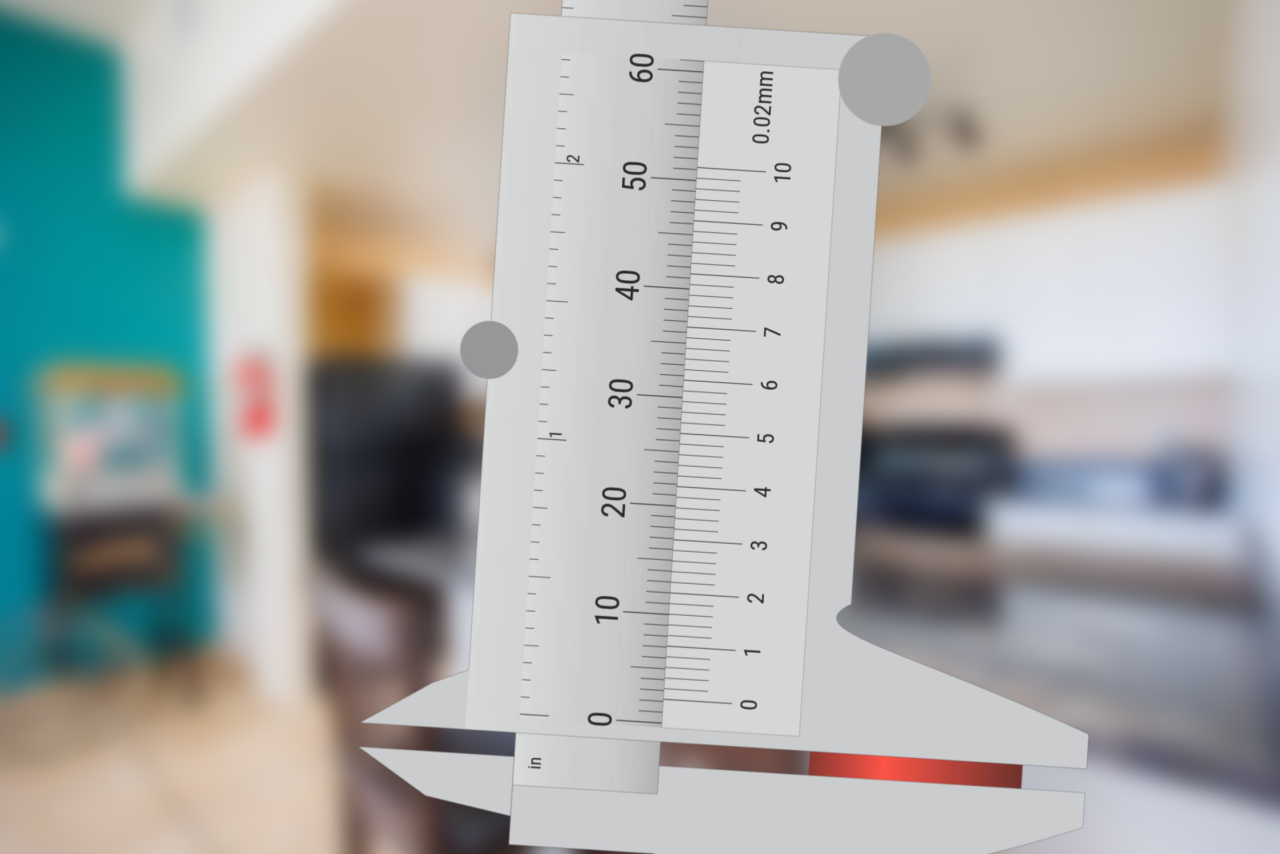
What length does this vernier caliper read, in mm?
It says 2.2 mm
